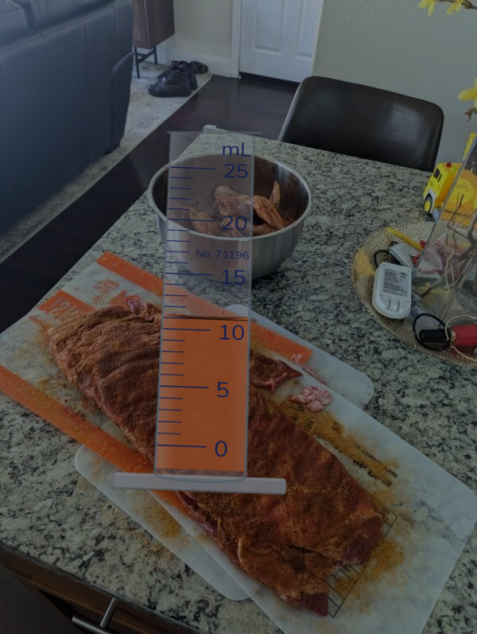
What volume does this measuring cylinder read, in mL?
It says 11 mL
